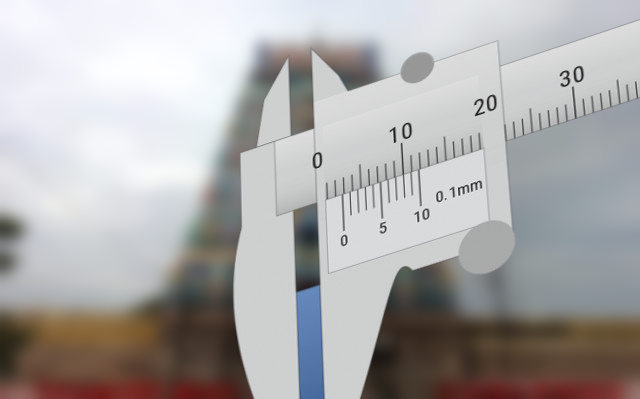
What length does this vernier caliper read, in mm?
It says 2.8 mm
